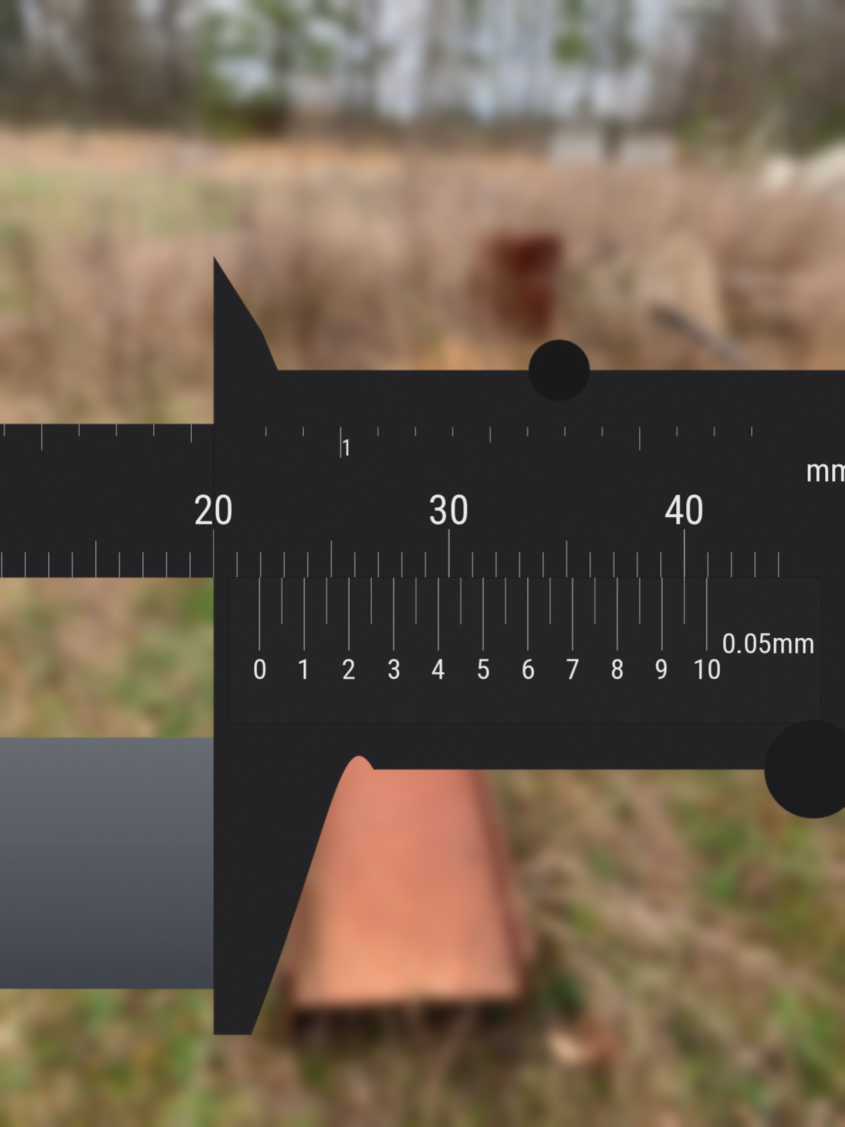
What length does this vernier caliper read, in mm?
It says 21.95 mm
